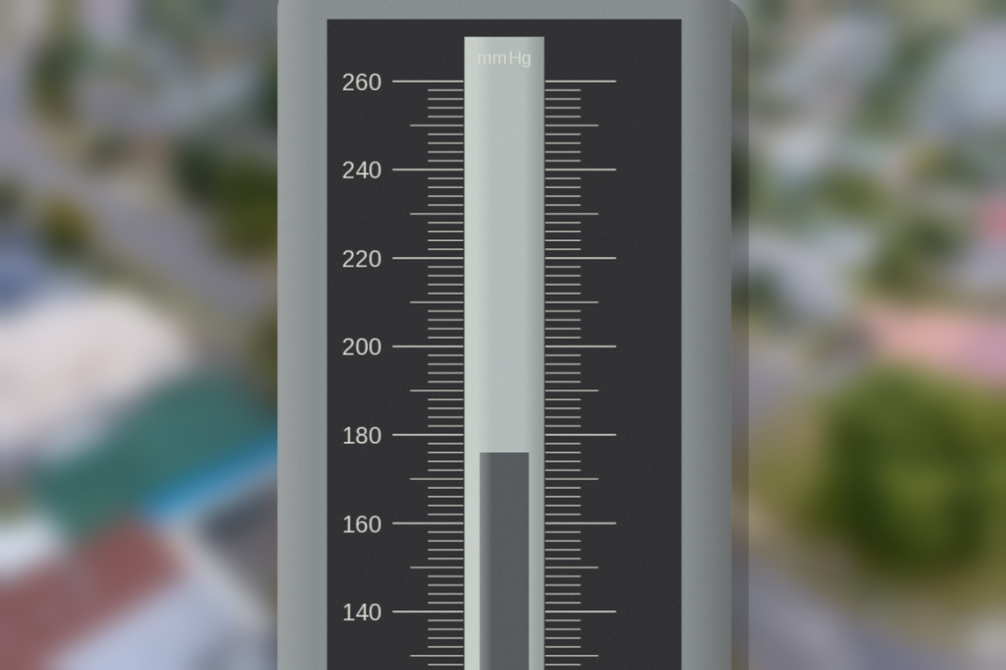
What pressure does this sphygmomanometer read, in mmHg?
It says 176 mmHg
